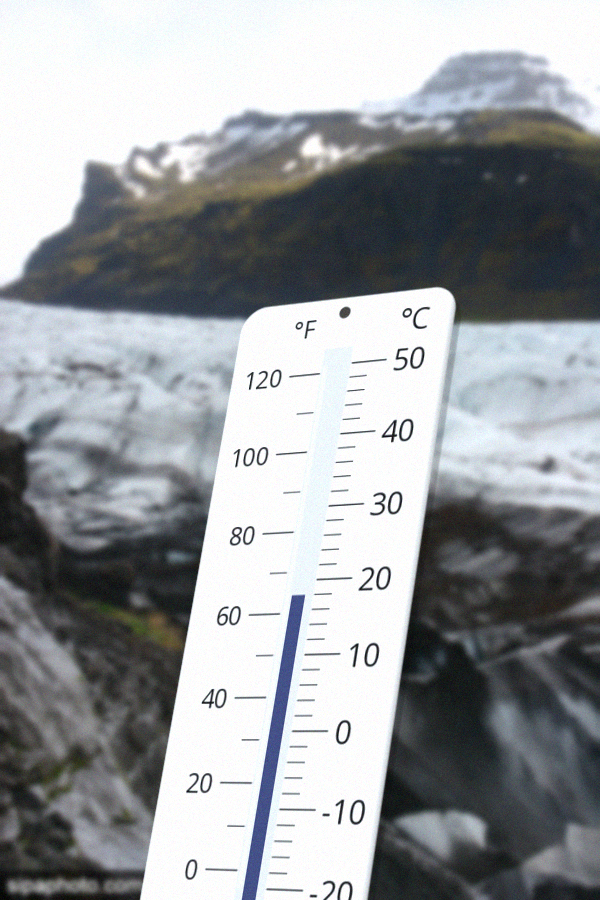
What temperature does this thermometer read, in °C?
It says 18 °C
